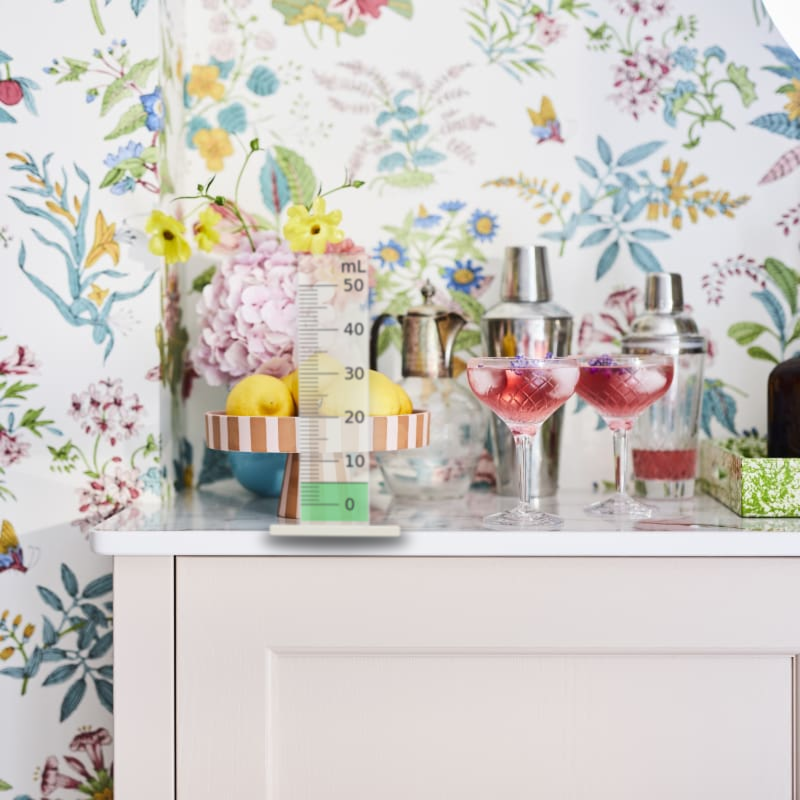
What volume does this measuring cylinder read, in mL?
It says 5 mL
